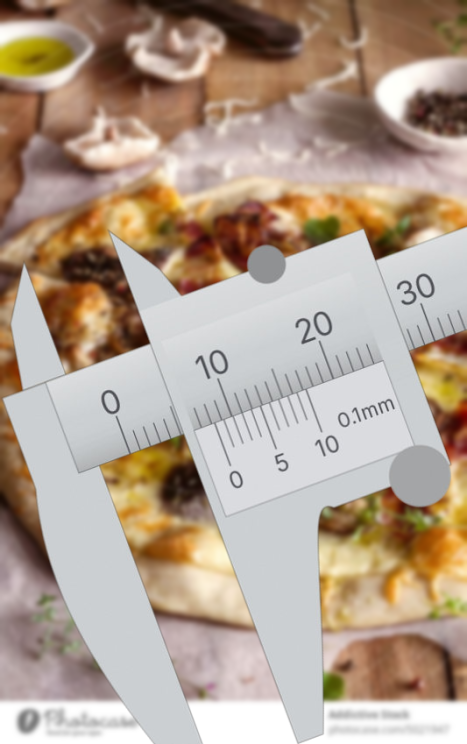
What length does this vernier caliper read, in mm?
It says 8.3 mm
